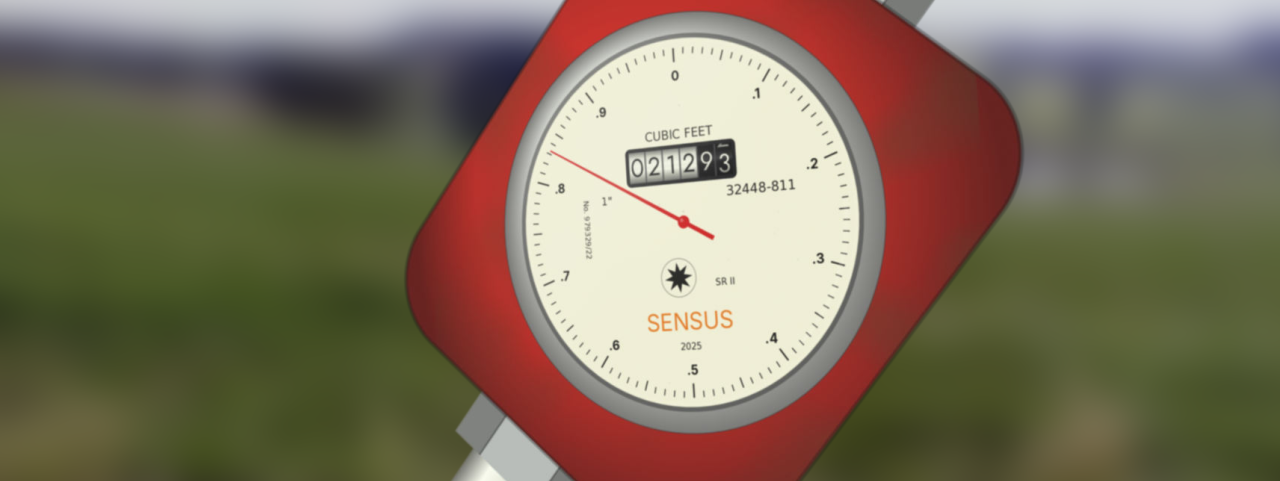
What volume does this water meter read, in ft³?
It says 21292.83 ft³
